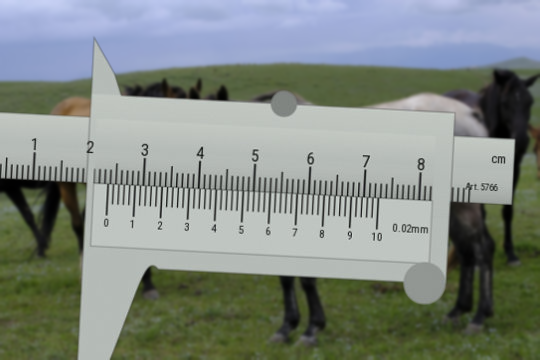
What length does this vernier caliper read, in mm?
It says 23.6 mm
